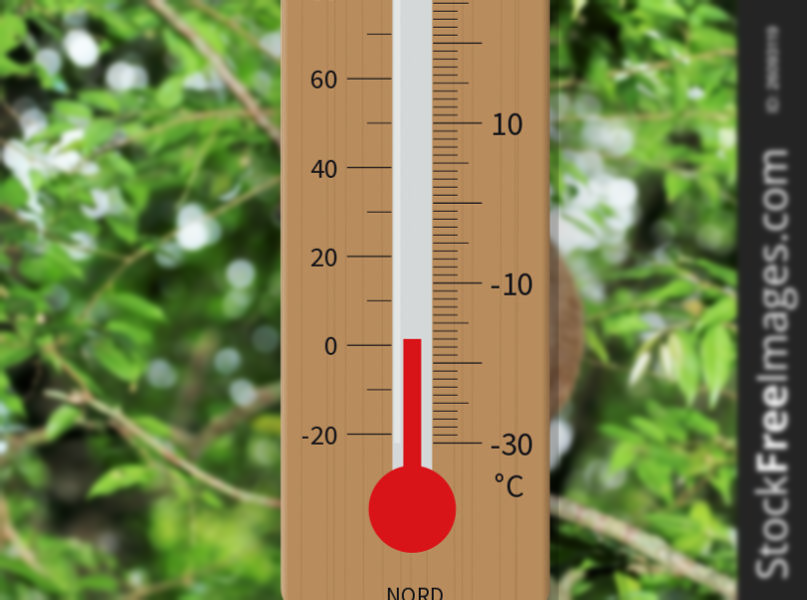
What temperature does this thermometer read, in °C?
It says -17 °C
